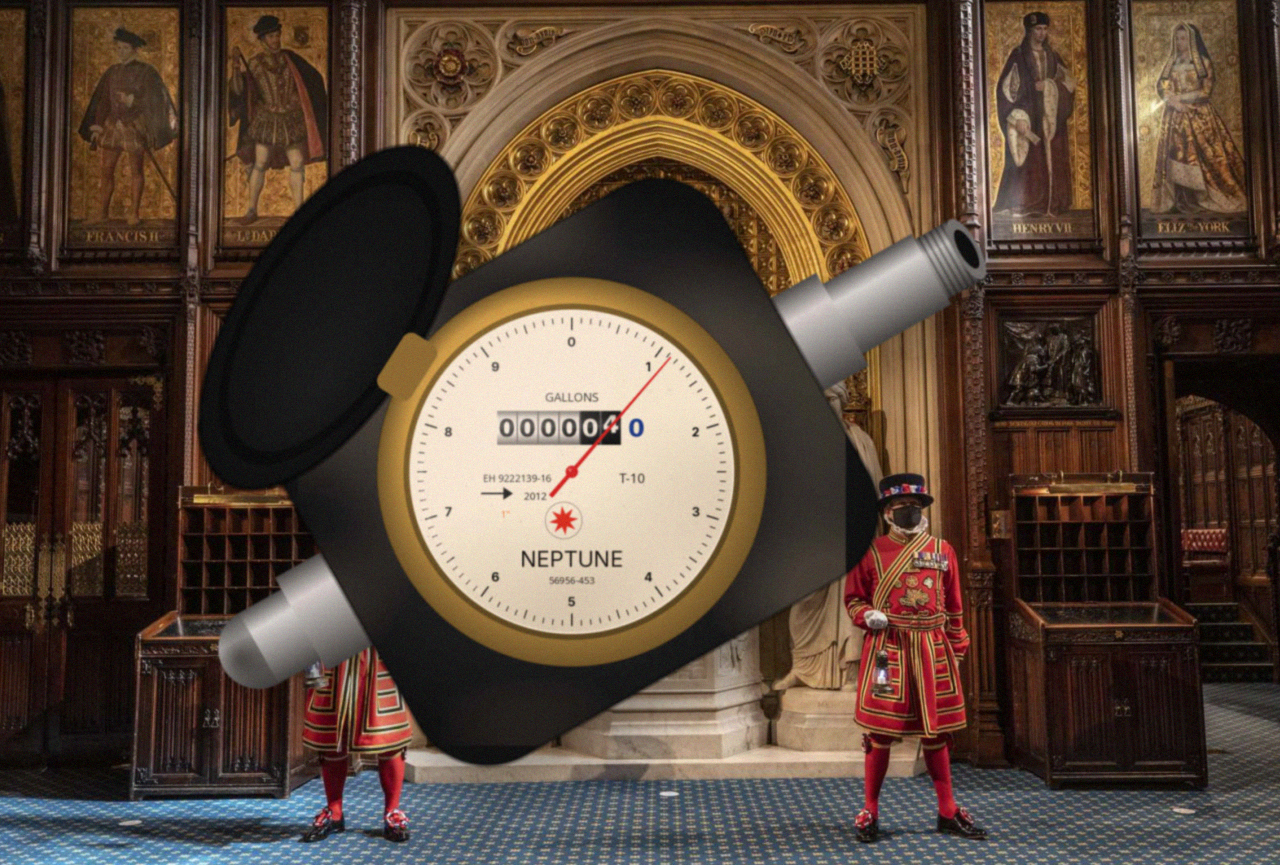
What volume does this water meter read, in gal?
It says 41.1 gal
